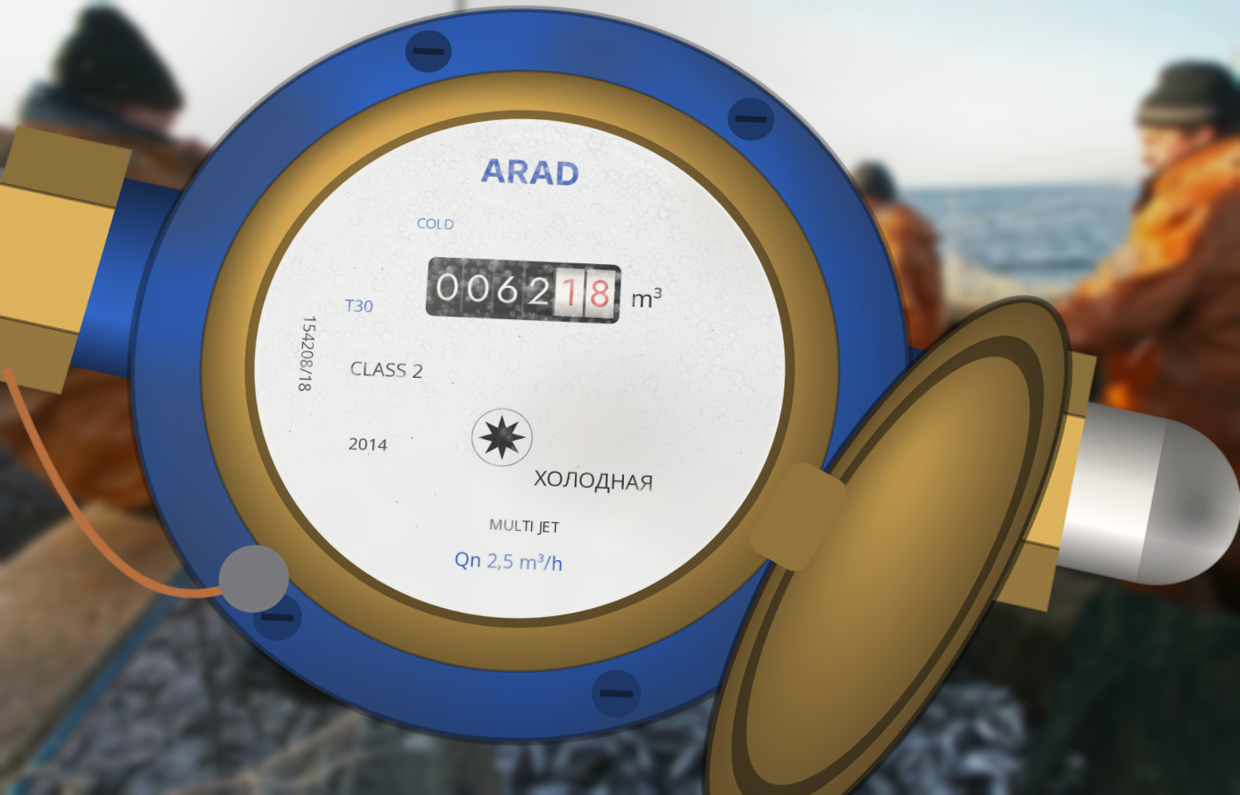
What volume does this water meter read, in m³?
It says 62.18 m³
